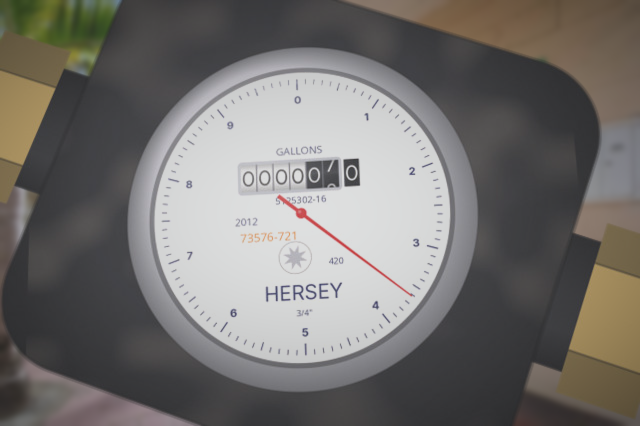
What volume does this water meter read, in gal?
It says 73.6 gal
